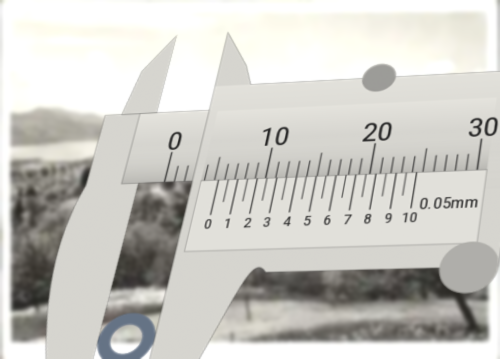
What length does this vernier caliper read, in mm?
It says 5.4 mm
